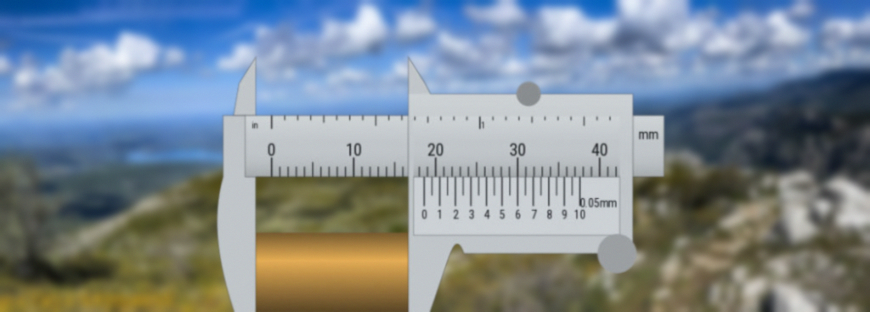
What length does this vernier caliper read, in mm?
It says 18.6 mm
